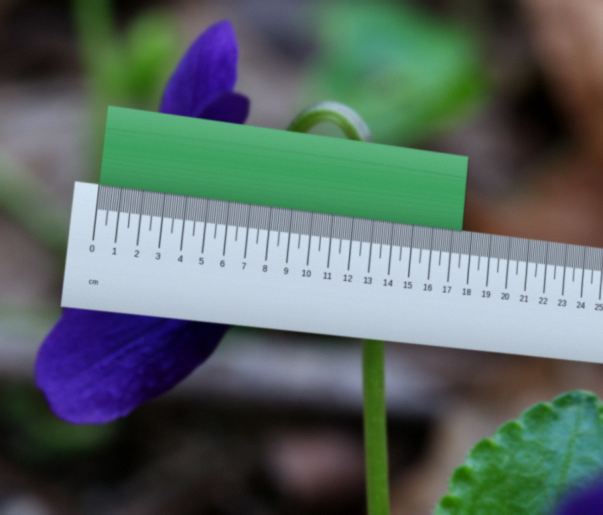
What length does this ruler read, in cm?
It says 17.5 cm
